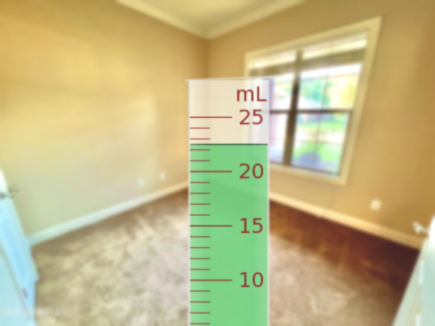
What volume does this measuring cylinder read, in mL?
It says 22.5 mL
